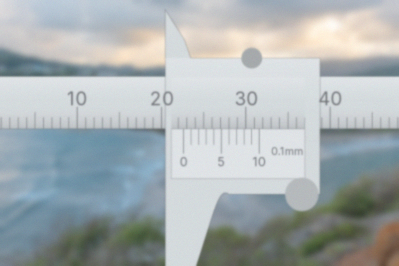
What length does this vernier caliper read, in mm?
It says 22.6 mm
